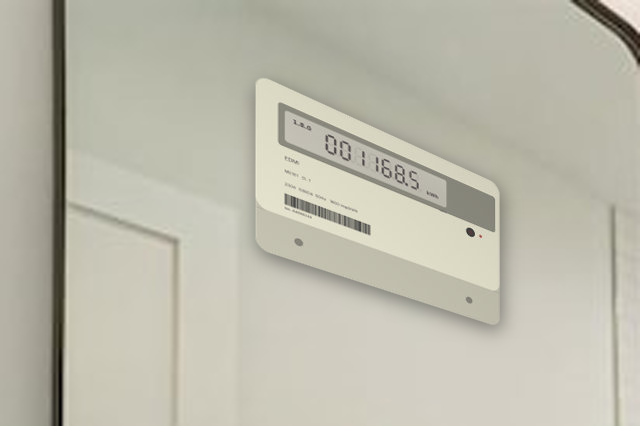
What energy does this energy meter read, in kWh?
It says 1168.5 kWh
